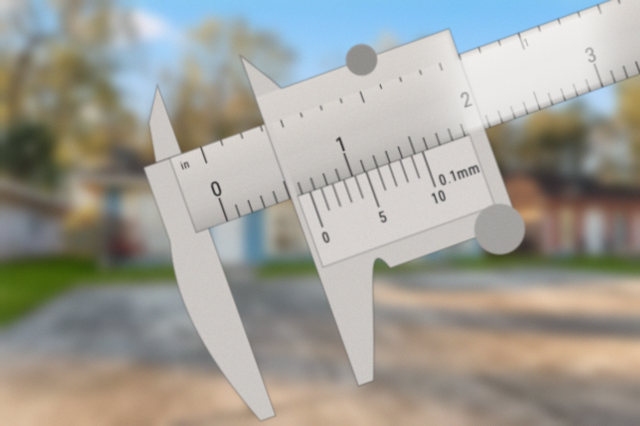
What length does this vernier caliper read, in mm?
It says 6.6 mm
